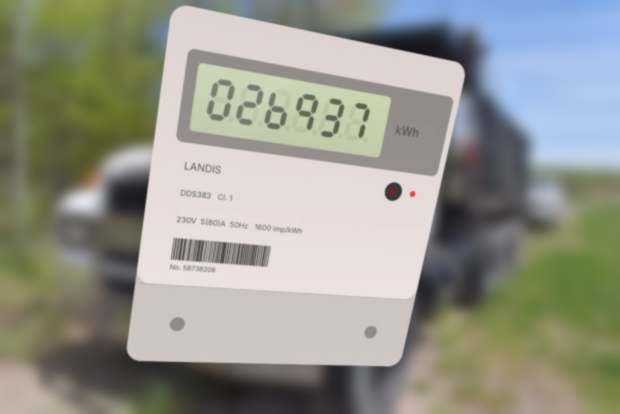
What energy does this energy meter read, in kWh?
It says 26937 kWh
